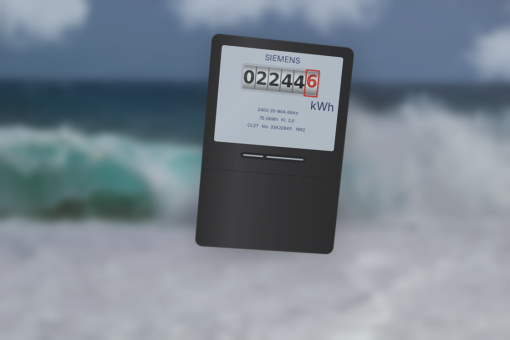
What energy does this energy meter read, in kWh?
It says 2244.6 kWh
